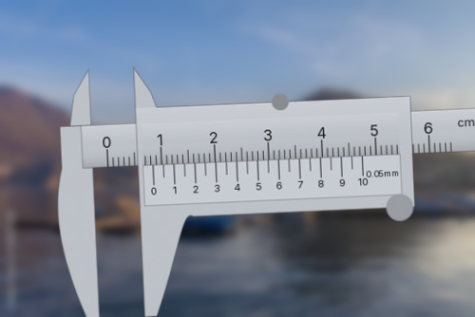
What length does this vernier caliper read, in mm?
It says 8.4 mm
